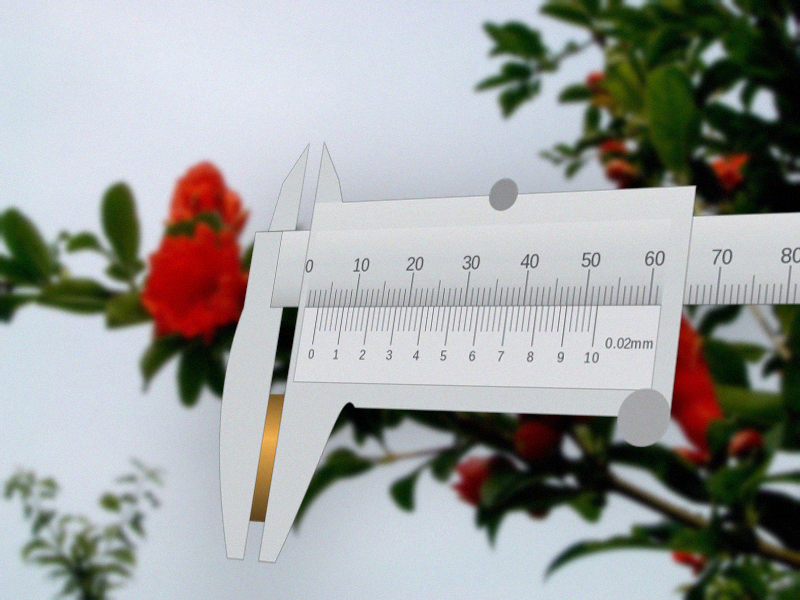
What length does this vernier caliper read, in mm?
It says 3.0 mm
